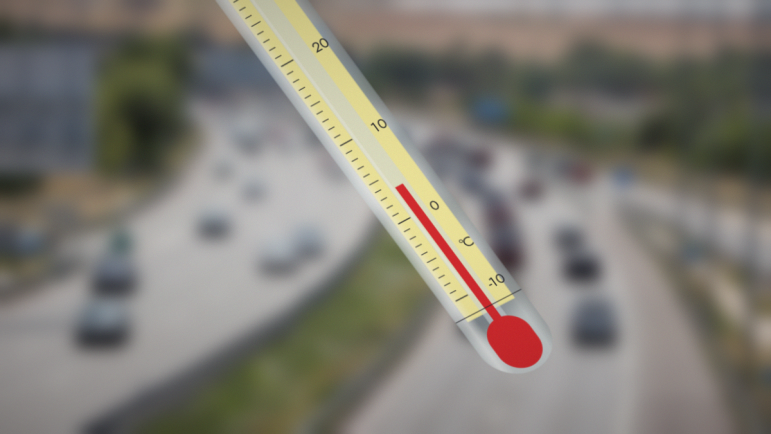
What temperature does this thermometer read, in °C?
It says 3.5 °C
